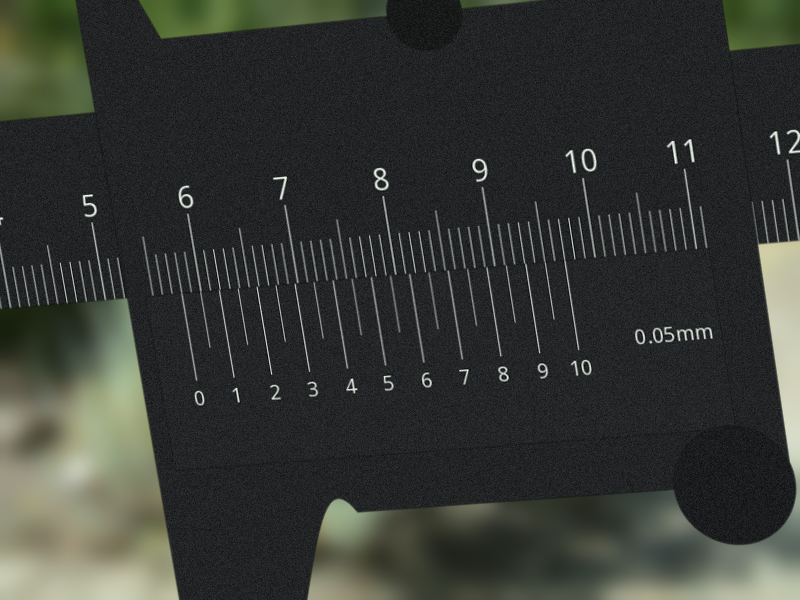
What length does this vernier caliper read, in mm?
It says 58.0 mm
